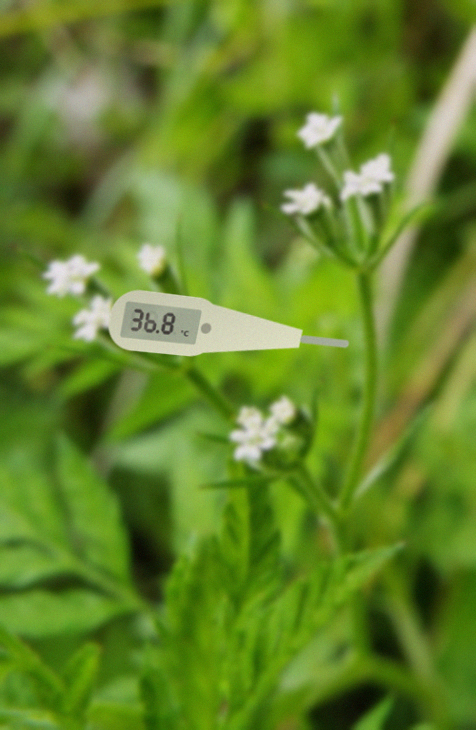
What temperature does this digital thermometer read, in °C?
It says 36.8 °C
